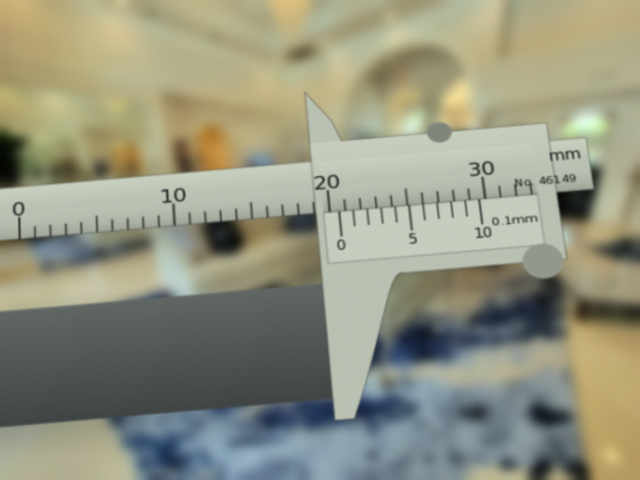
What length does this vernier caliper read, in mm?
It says 20.6 mm
